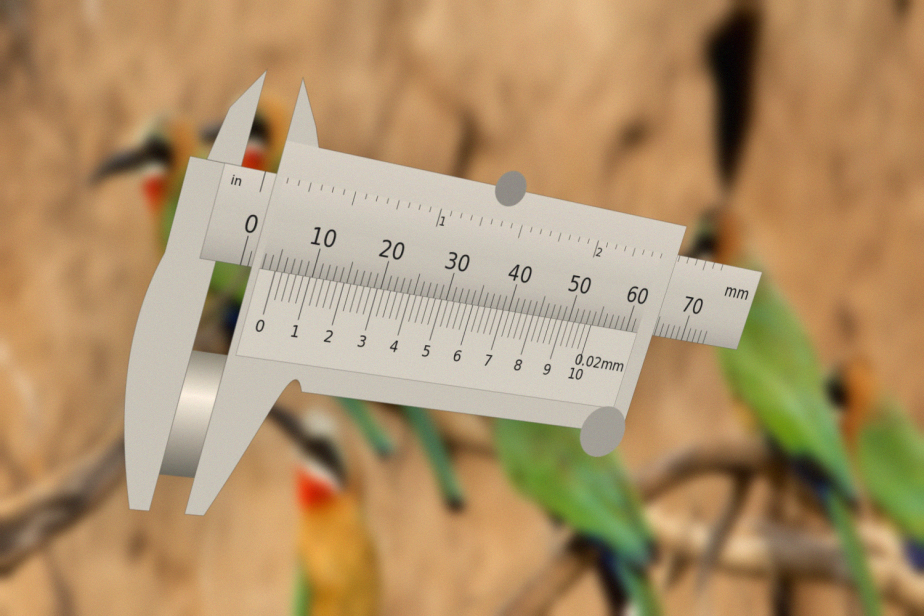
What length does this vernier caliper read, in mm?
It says 4.8 mm
